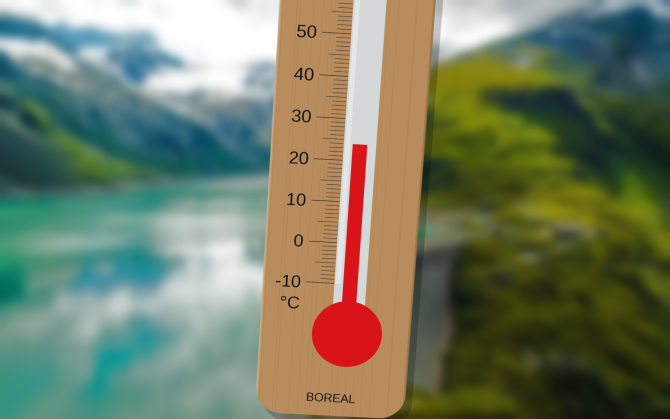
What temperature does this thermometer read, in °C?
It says 24 °C
